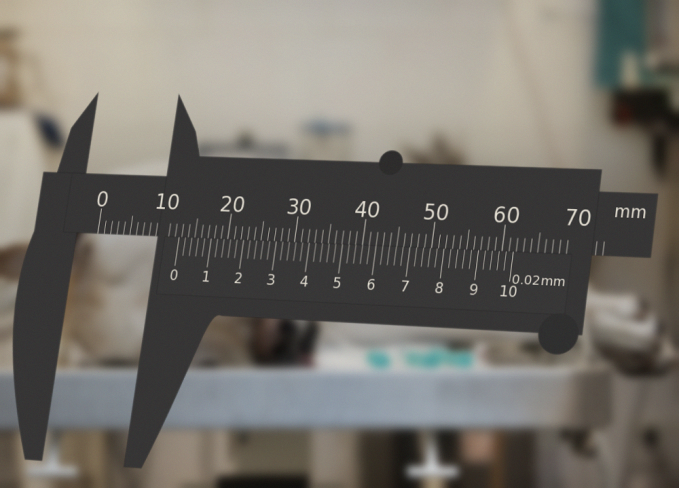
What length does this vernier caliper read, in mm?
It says 12.6 mm
